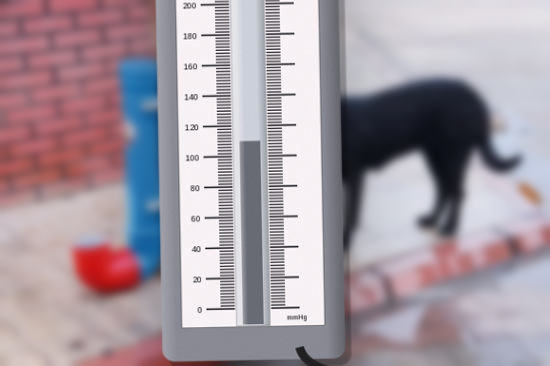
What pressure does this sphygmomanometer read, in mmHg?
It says 110 mmHg
